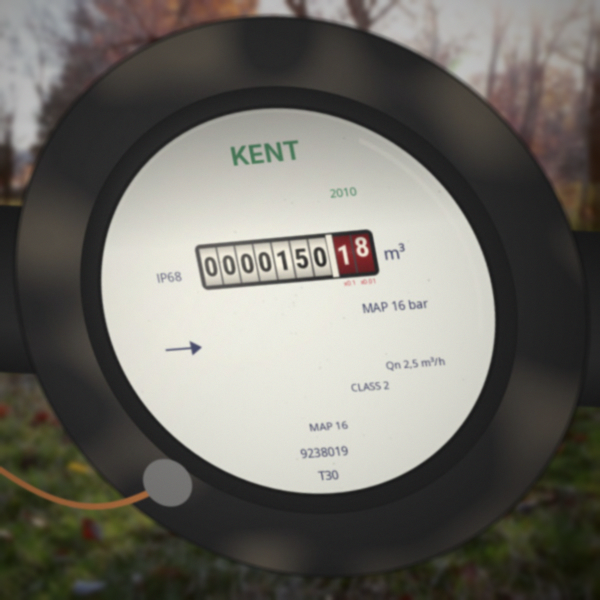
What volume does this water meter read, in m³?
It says 150.18 m³
